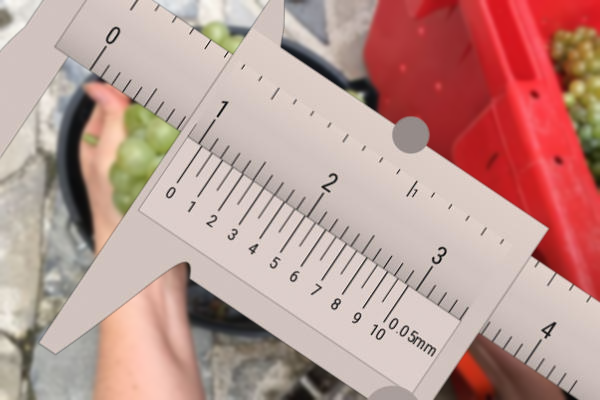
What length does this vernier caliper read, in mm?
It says 10.3 mm
